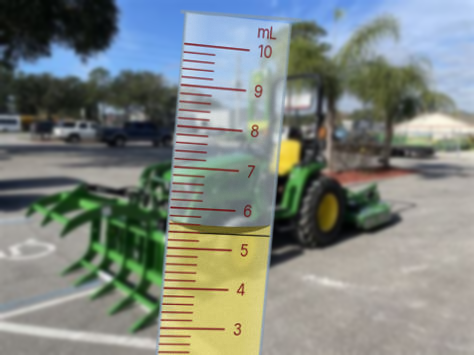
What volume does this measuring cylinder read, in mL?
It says 5.4 mL
